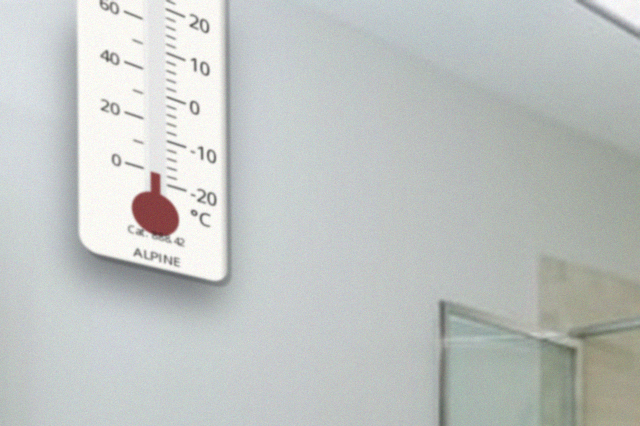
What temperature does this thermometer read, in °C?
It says -18 °C
